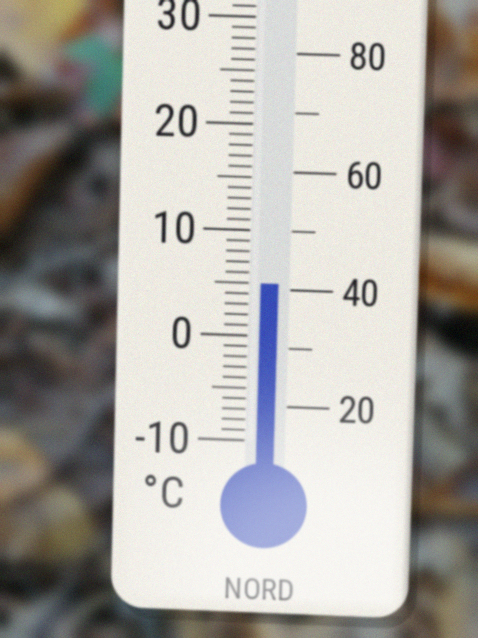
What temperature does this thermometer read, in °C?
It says 5 °C
